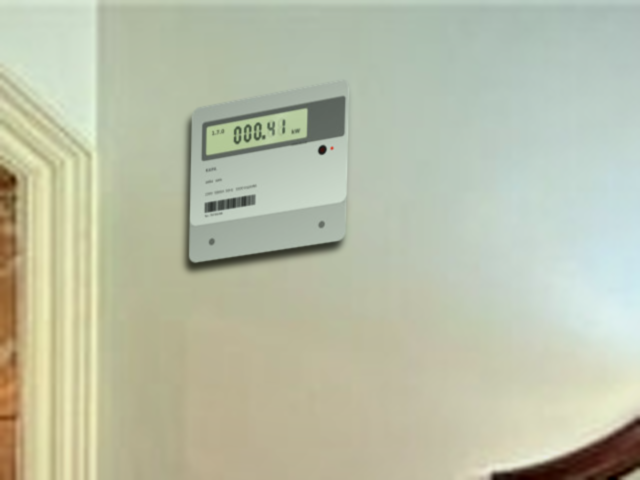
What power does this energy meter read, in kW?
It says 0.41 kW
